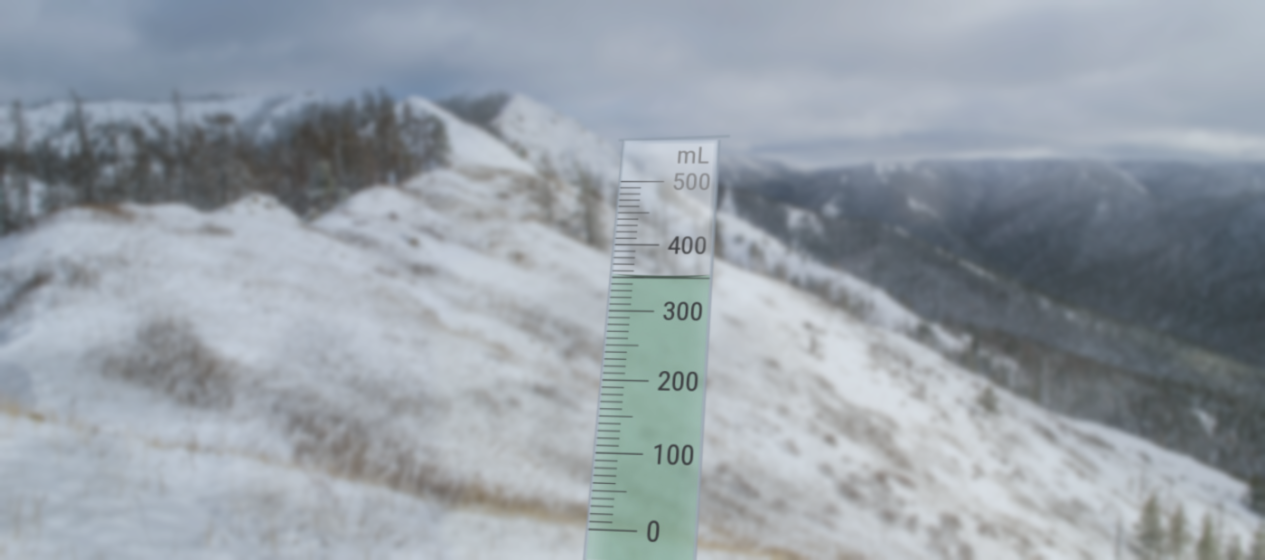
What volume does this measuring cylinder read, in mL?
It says 350 mL
